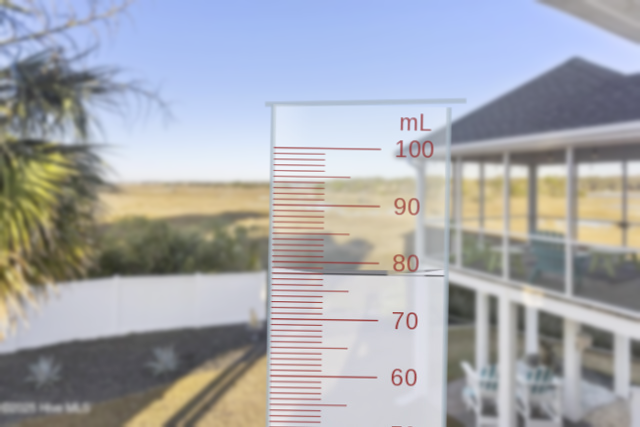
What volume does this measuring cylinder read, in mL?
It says 78 mL
